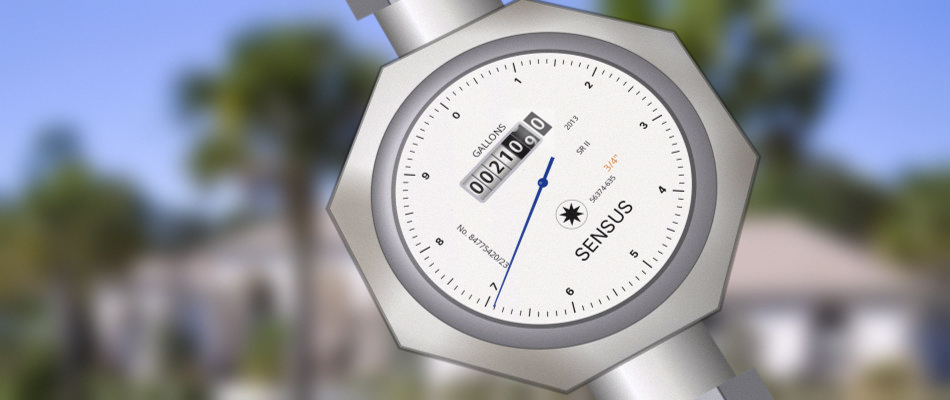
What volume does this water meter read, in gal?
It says 21086.9 gal
